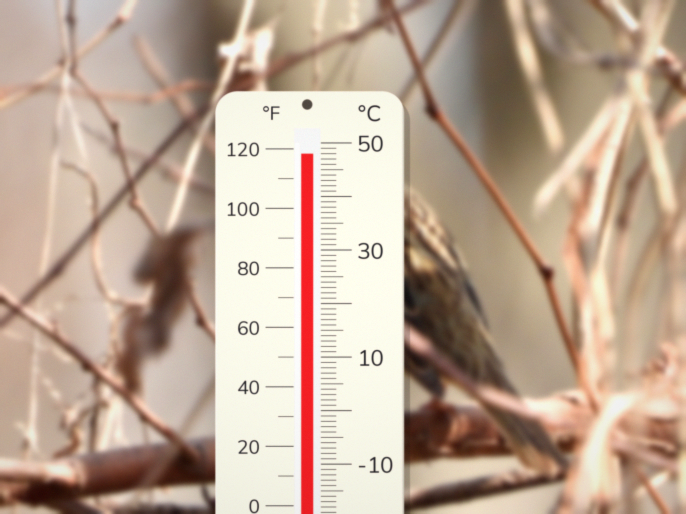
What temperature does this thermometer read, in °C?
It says 48 °C
